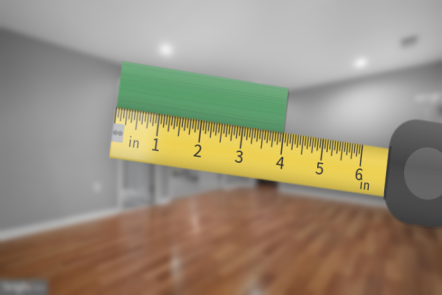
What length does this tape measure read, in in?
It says 4 in
